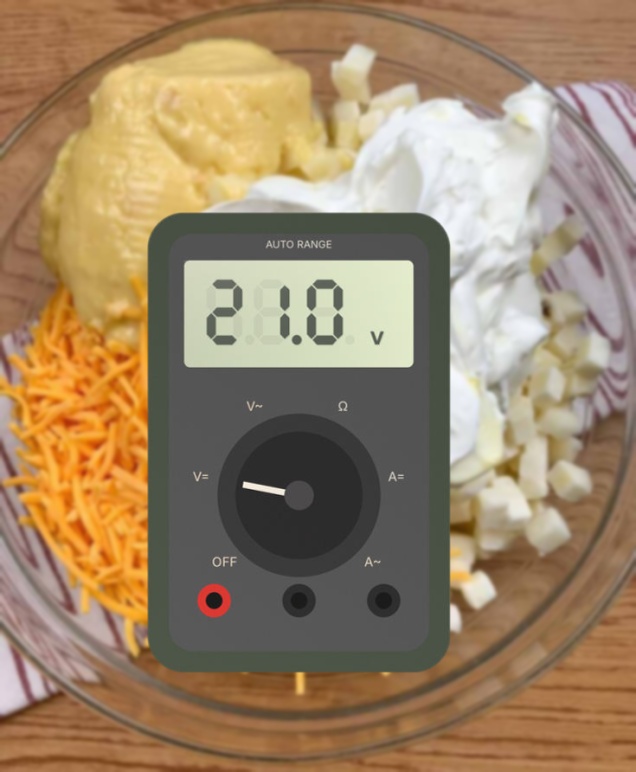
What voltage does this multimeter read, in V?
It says 21.0 V
